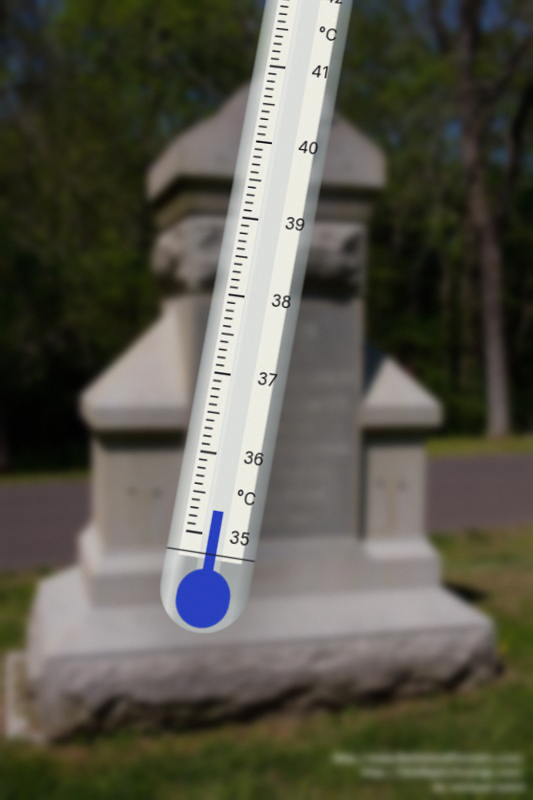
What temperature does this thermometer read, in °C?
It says 35.3 °C
